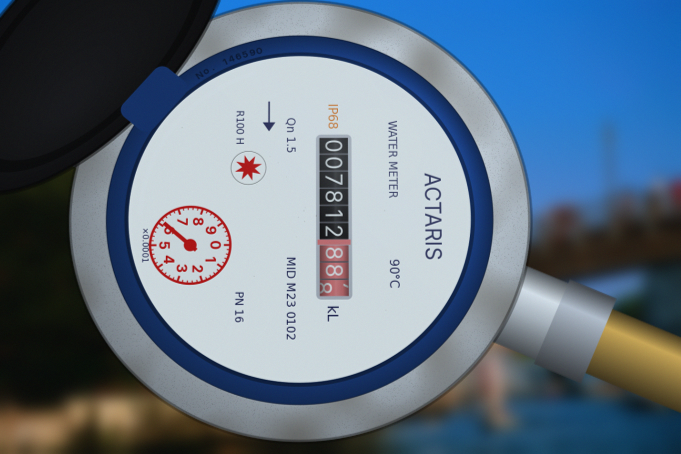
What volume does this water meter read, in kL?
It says 7812.8876 kL
